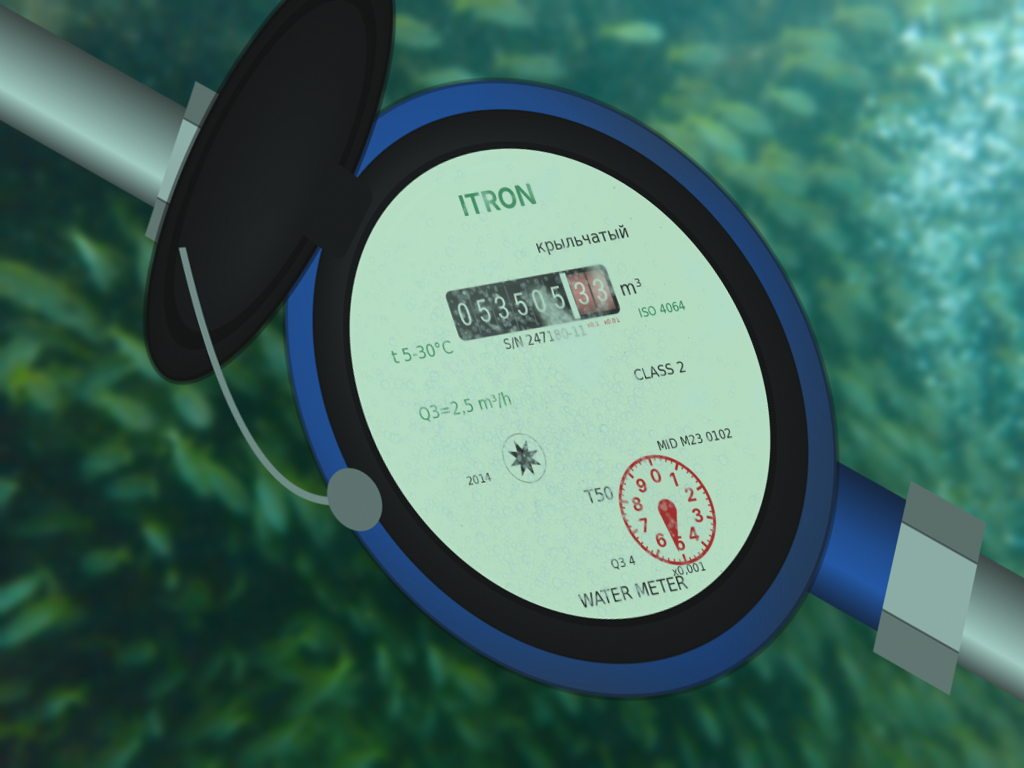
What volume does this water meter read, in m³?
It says 53505.335 m³
